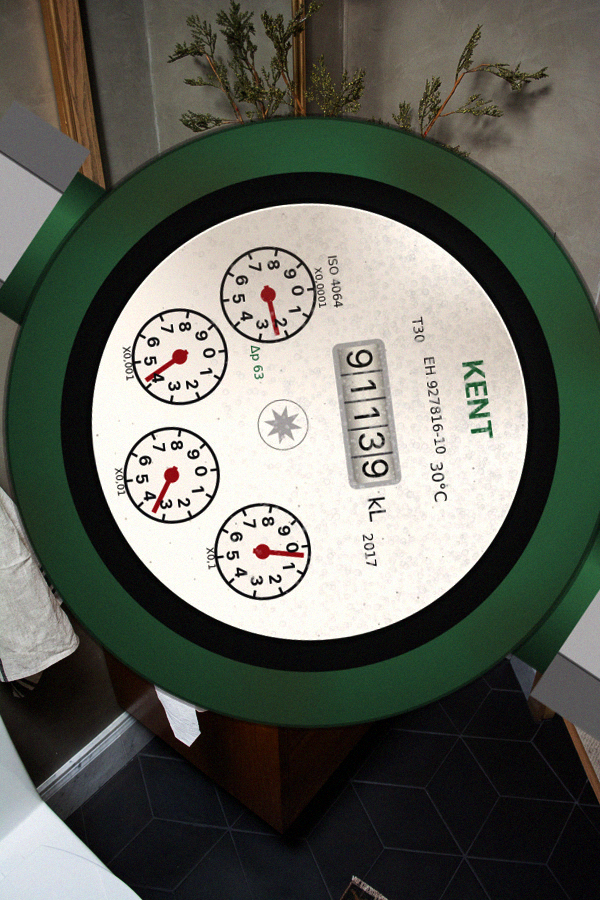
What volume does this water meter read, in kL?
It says 91139.0342 kL
